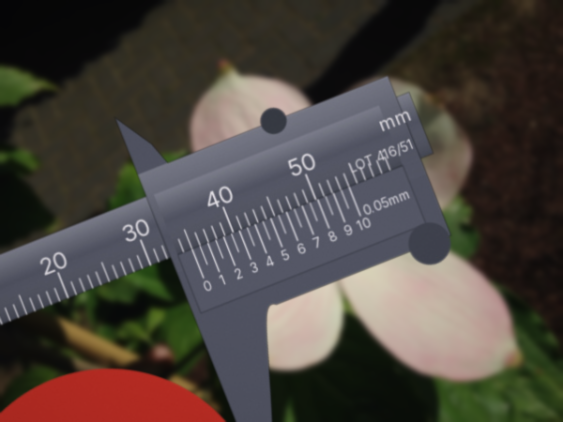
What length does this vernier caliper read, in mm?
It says 35.0 mm
